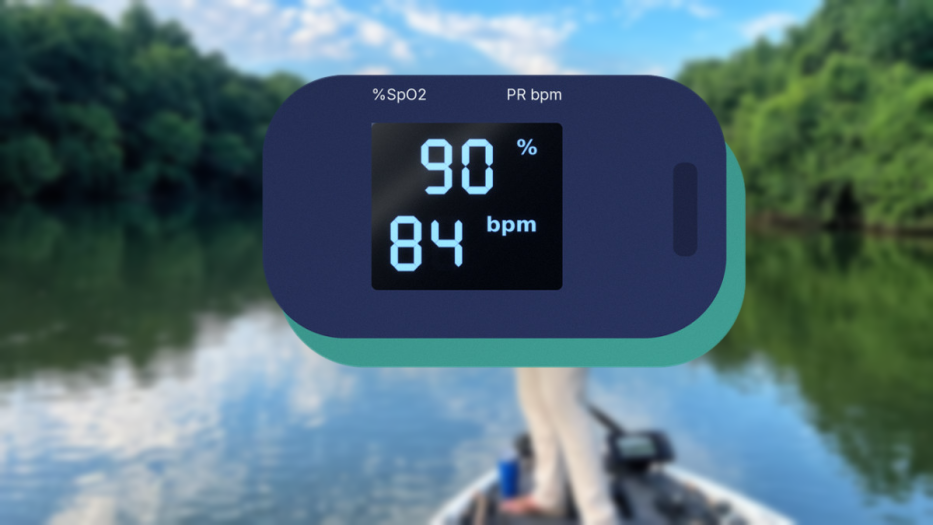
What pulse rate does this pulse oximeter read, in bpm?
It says 84 bpm
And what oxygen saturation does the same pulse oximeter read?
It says 90 %
